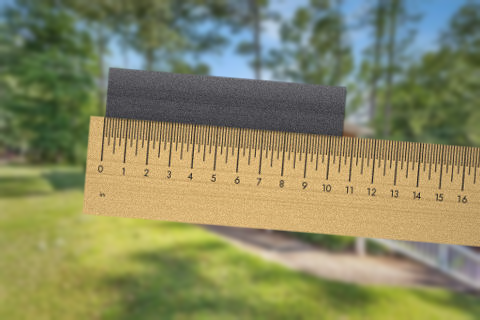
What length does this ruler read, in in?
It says 10.5 in
